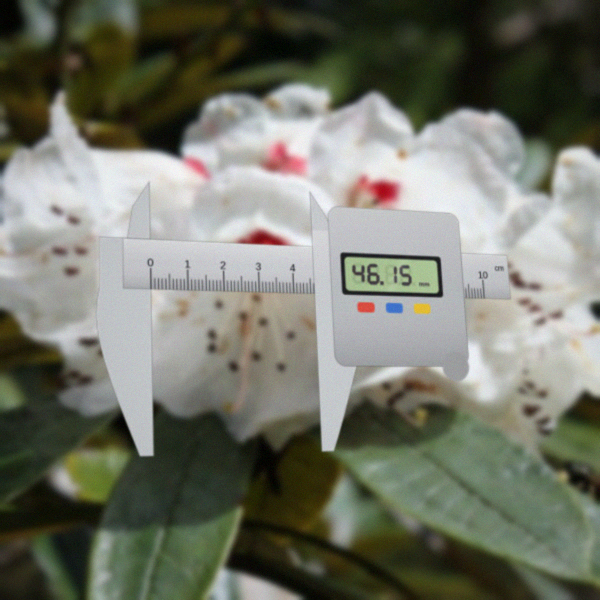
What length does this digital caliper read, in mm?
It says 46.15 mm
